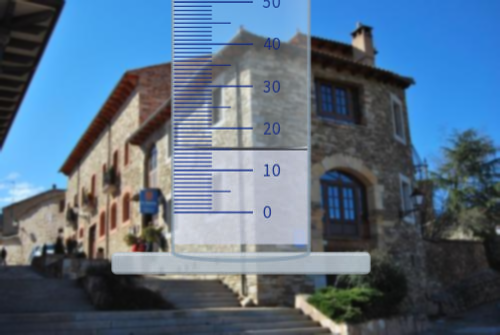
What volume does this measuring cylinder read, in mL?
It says 15 mL
